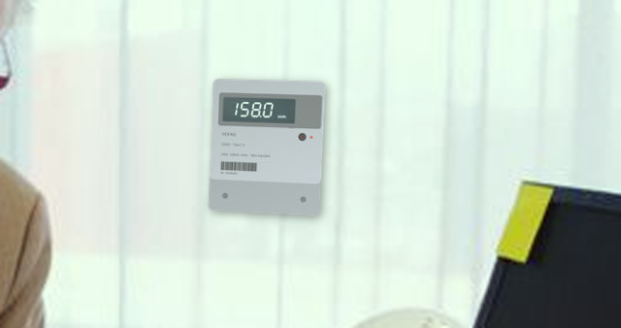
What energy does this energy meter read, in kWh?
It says 158.0 kWh
